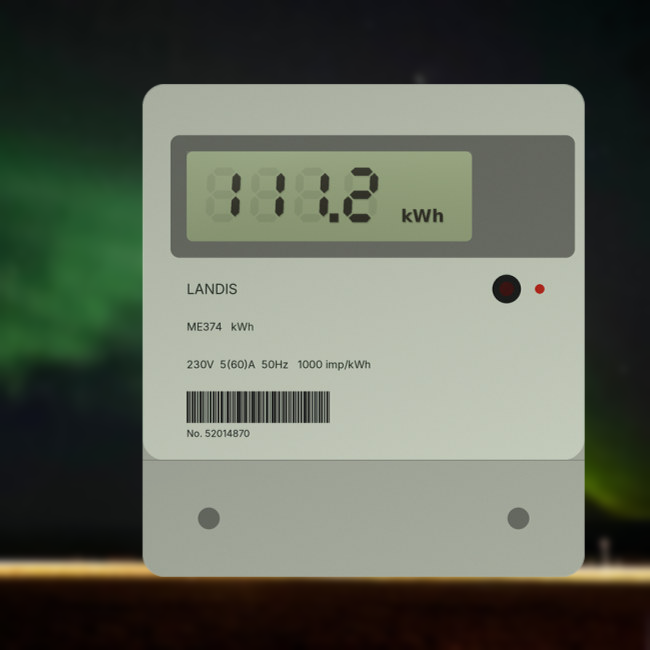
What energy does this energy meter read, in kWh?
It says 111.2 kWh
